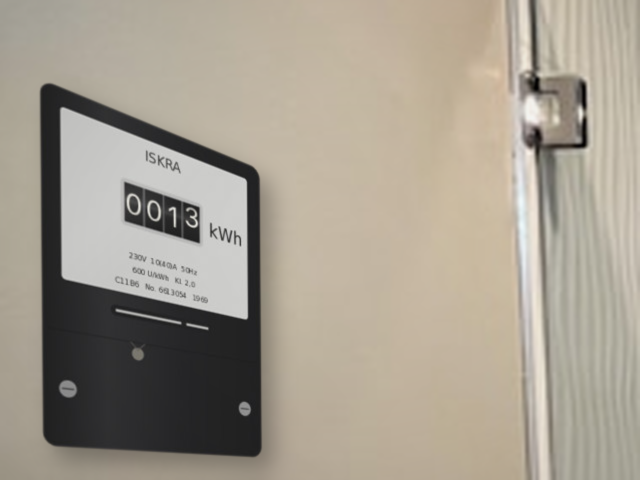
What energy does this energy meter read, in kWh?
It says 13 kWh
